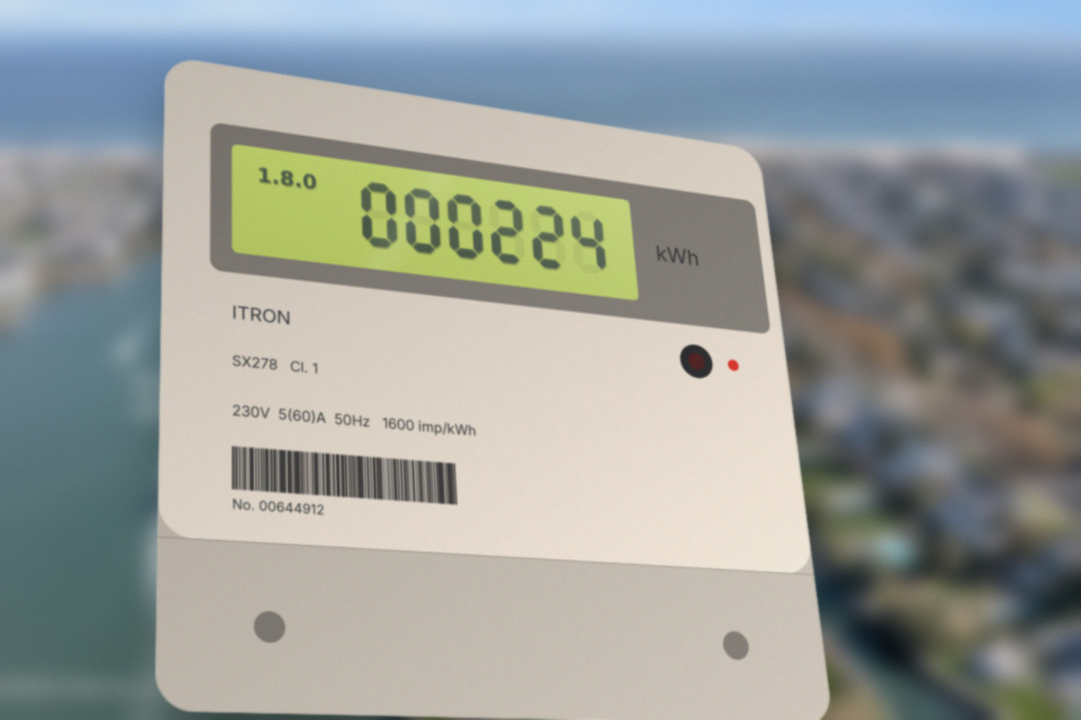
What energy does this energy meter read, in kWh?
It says 224 kWh
